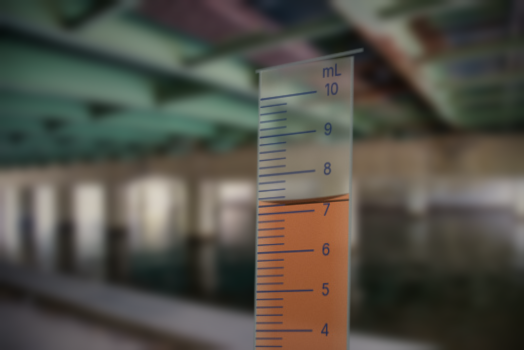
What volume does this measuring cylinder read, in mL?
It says 7.2 mL
